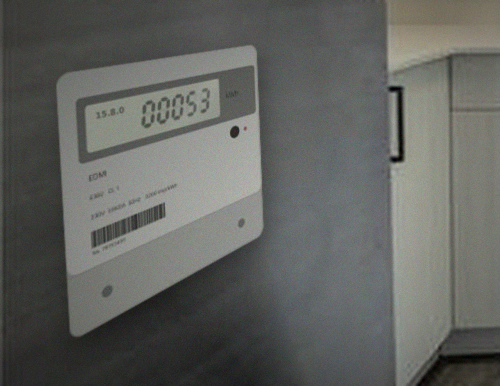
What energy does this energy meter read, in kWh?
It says 53 kWh
